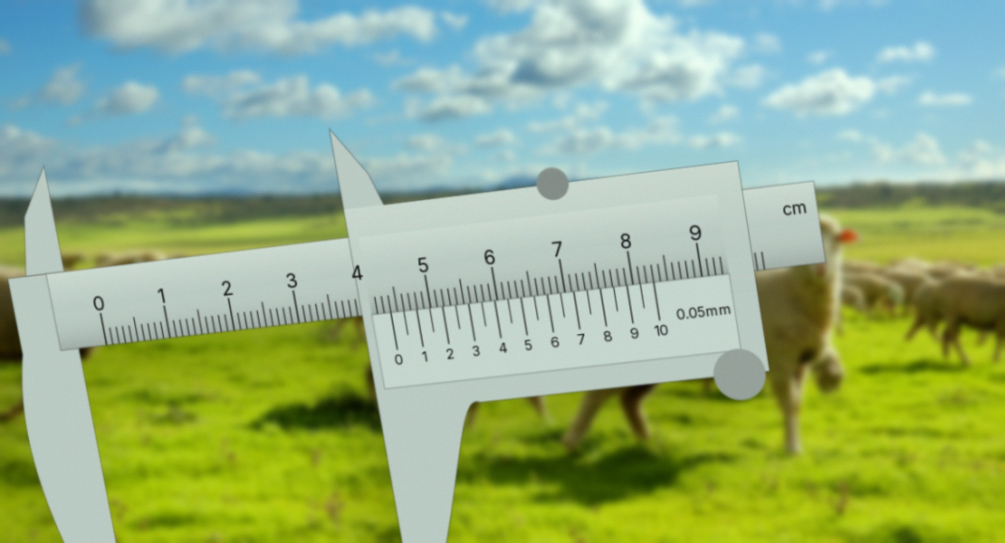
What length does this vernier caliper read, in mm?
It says 44.0 mm
